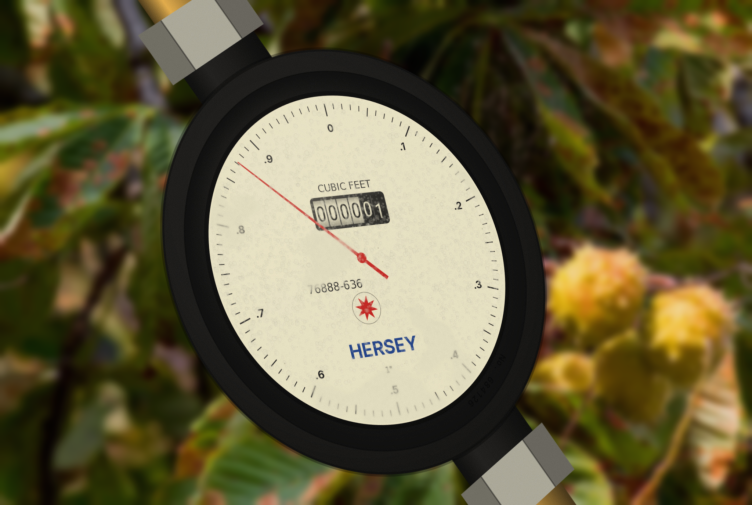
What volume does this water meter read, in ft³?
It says 0.87 ft³
